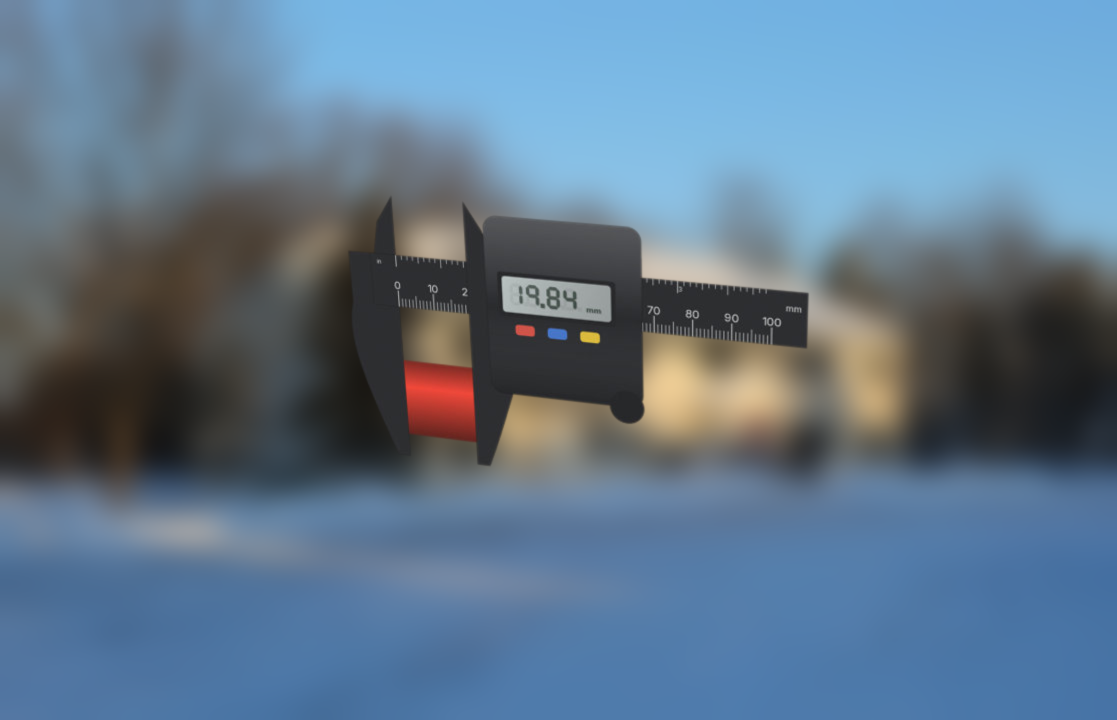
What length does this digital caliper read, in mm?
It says 19.84 mm
